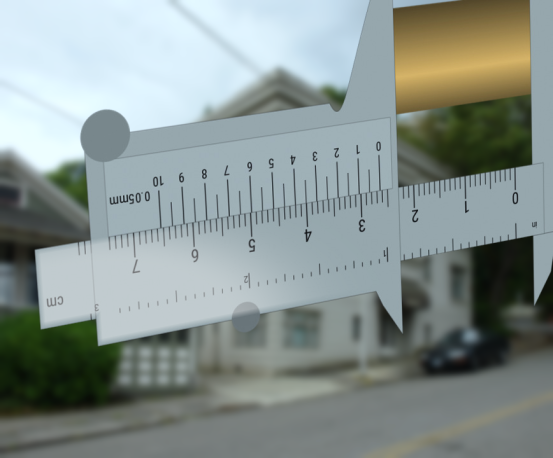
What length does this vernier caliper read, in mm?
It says 26.4 mm
